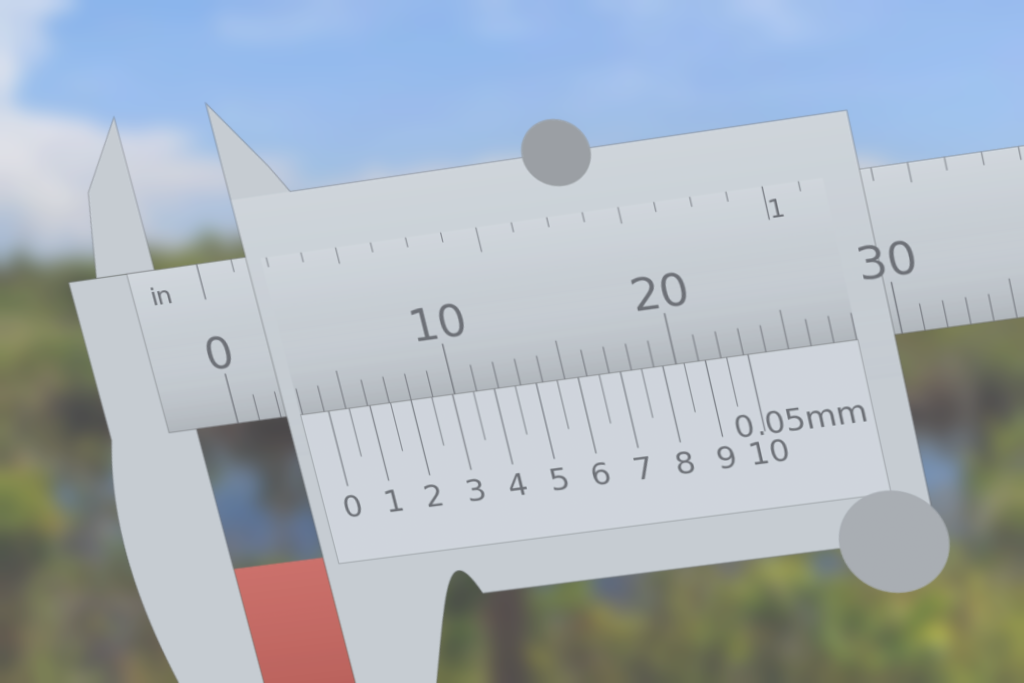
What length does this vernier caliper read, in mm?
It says 4.2 mm
